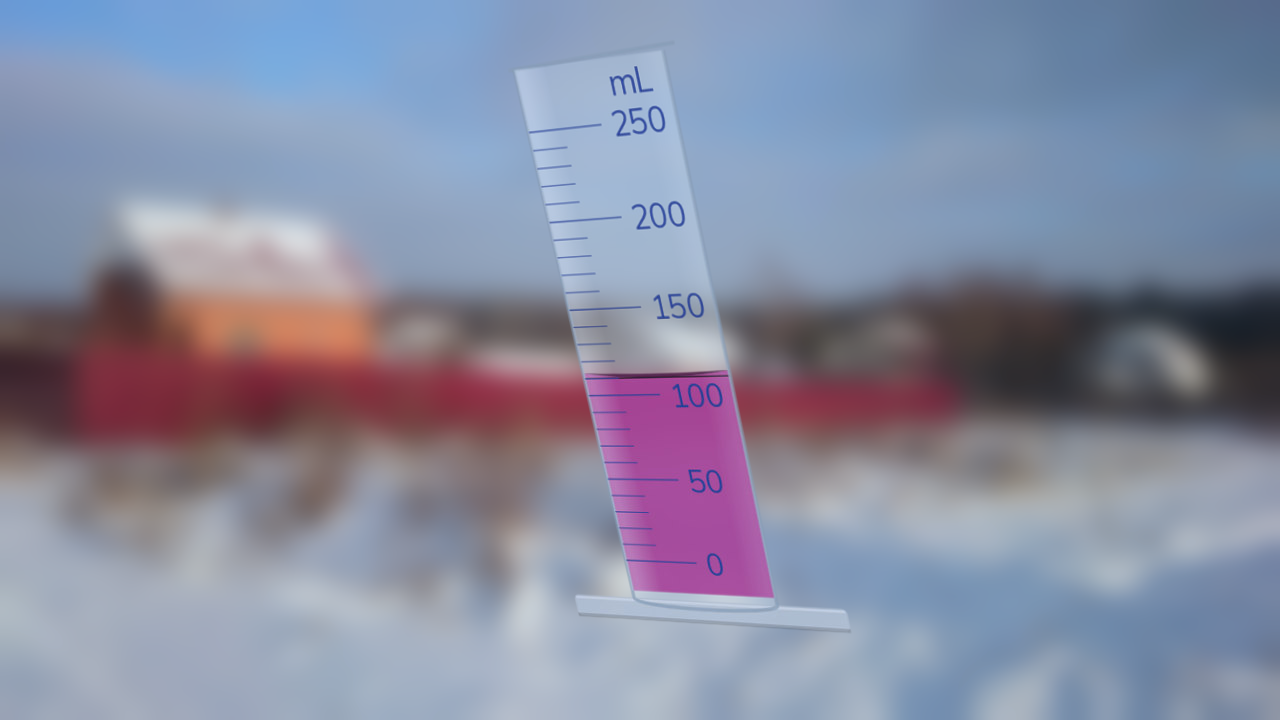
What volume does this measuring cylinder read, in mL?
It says 110 mL
